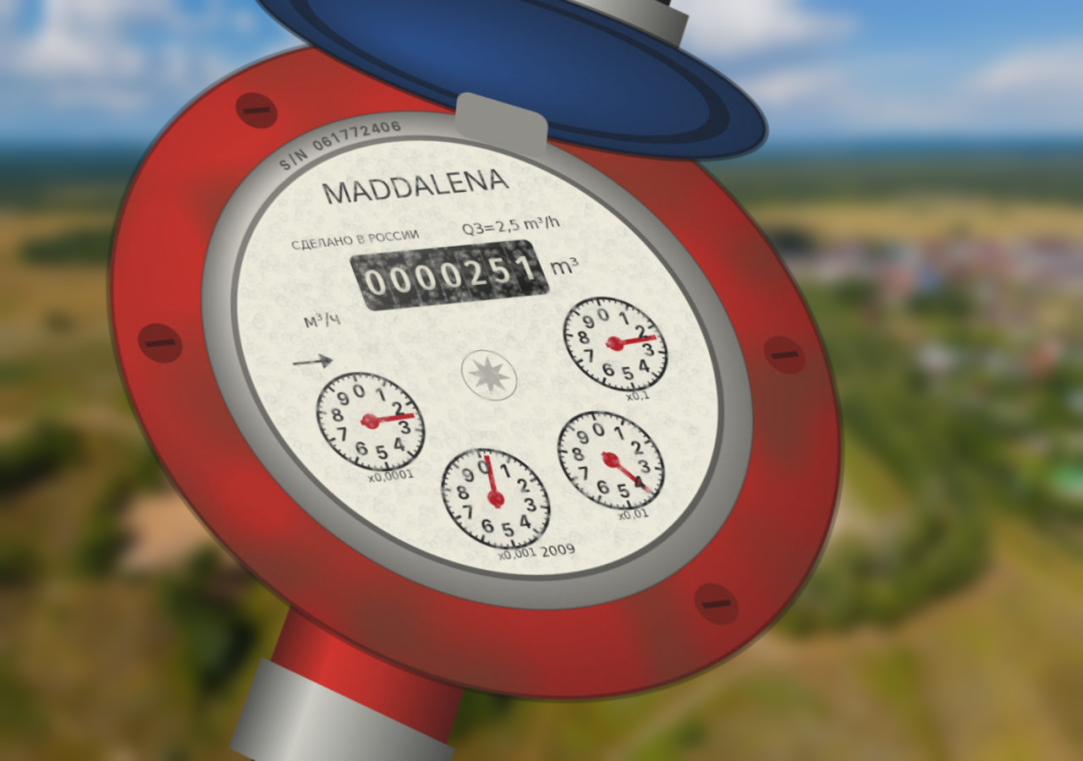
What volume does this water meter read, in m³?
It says 251.2402 m³
